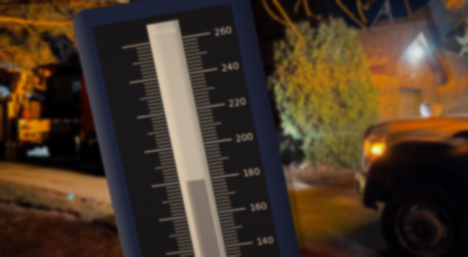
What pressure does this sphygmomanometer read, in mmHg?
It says 180 mmHg
